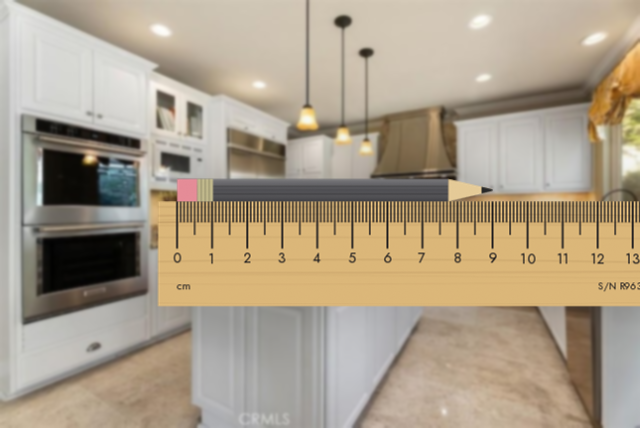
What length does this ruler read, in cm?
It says 9 cm
